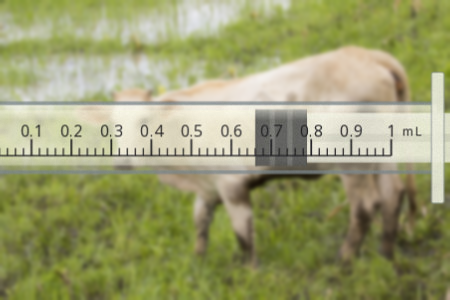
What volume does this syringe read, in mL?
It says 0.66 mL
